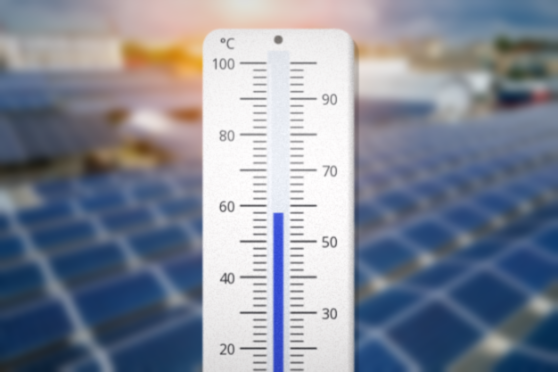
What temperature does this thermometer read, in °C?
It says 58 °C
